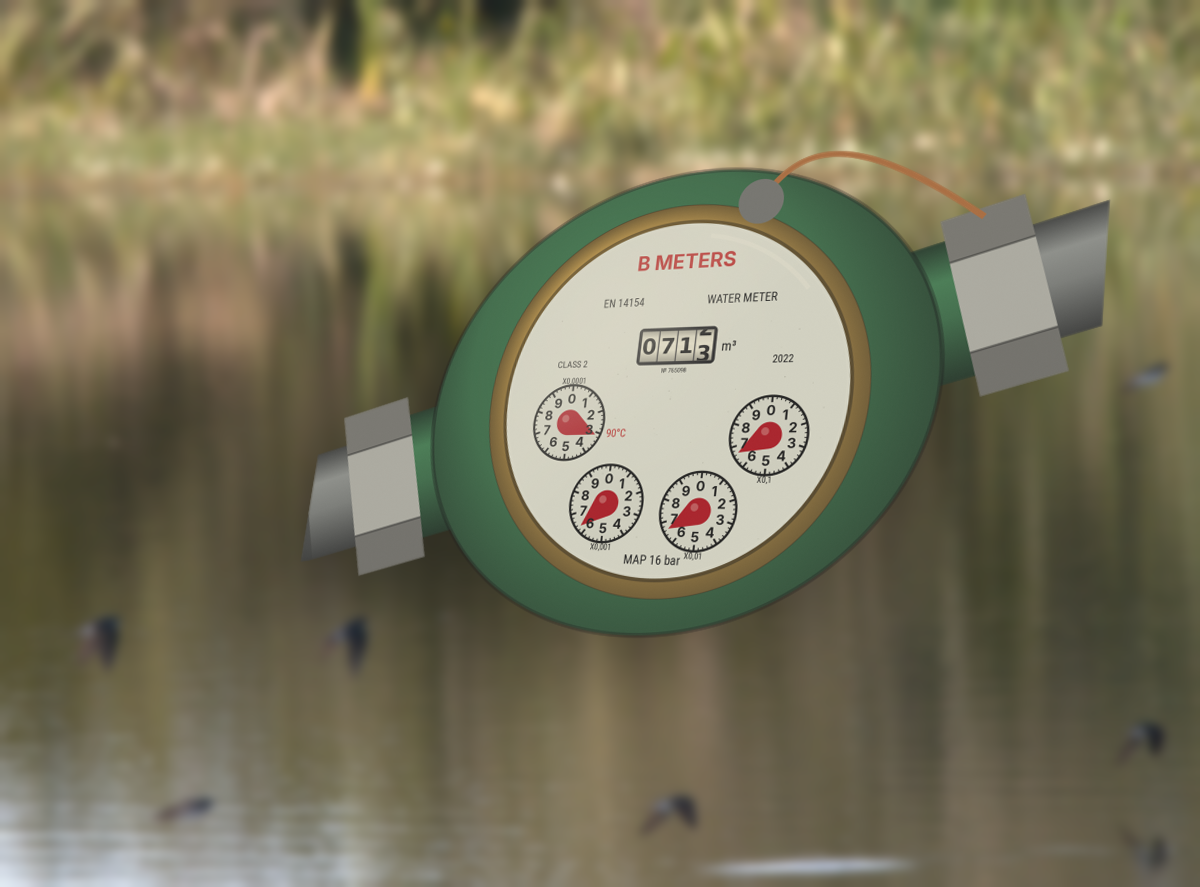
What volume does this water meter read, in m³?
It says 712.6663 m³
